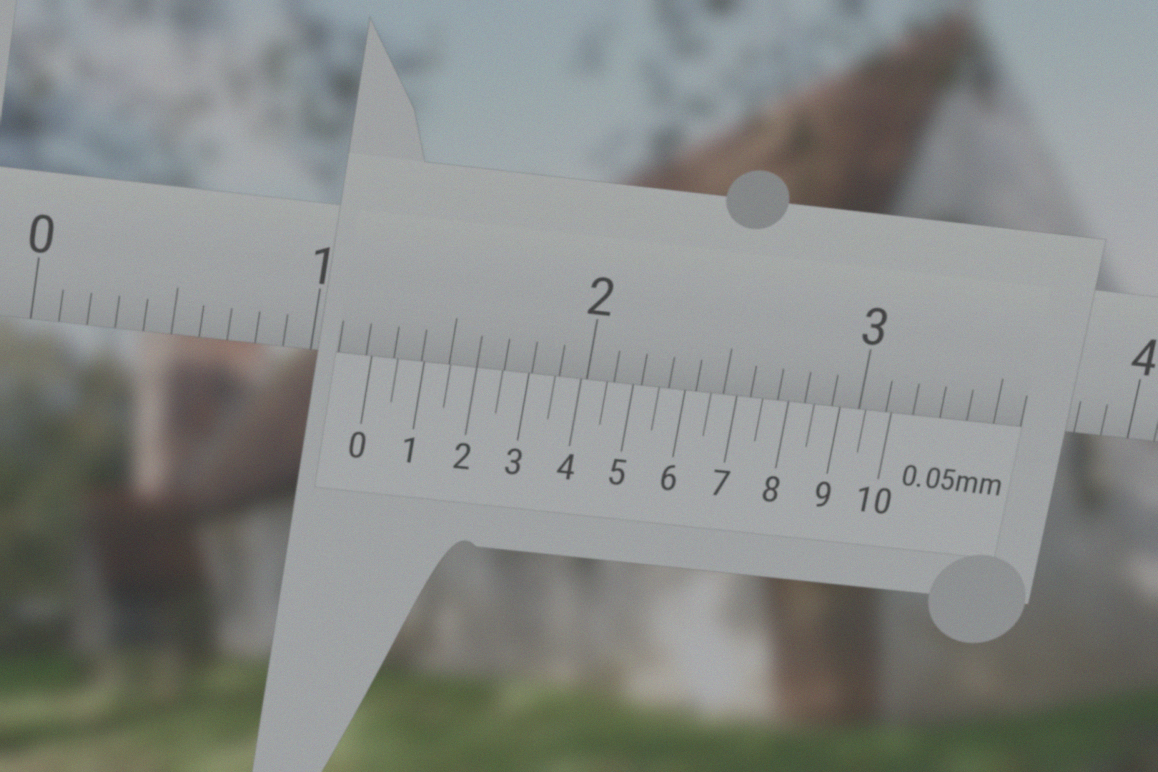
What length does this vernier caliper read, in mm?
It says 12.20 mm
